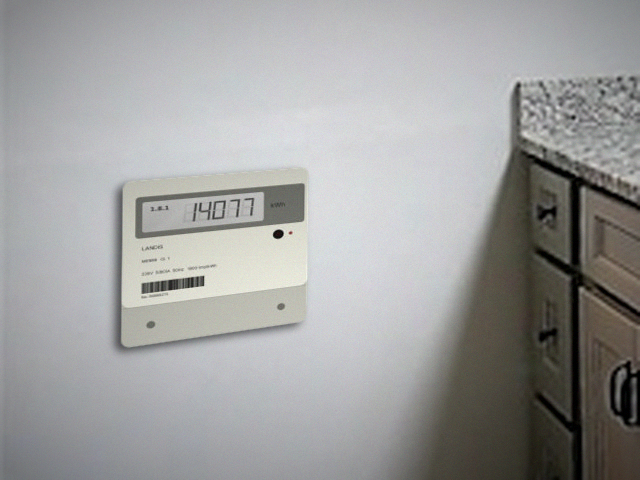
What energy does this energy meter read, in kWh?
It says 14077 kWh
